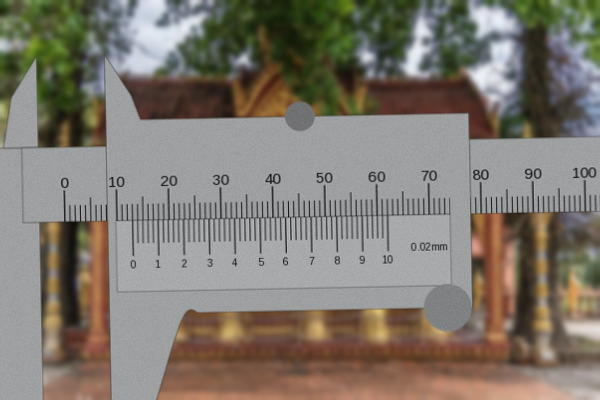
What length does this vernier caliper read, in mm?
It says 13.0 mm
